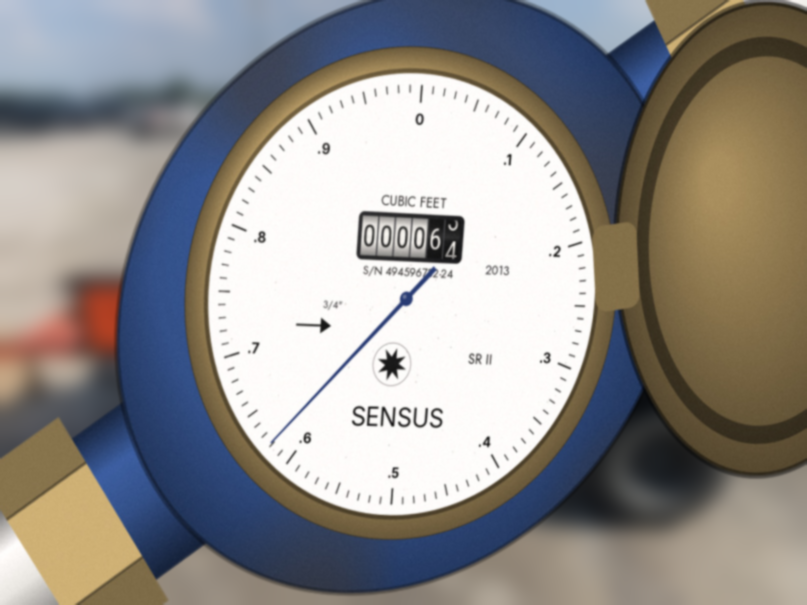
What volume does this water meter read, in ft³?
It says 63.62 ft³
